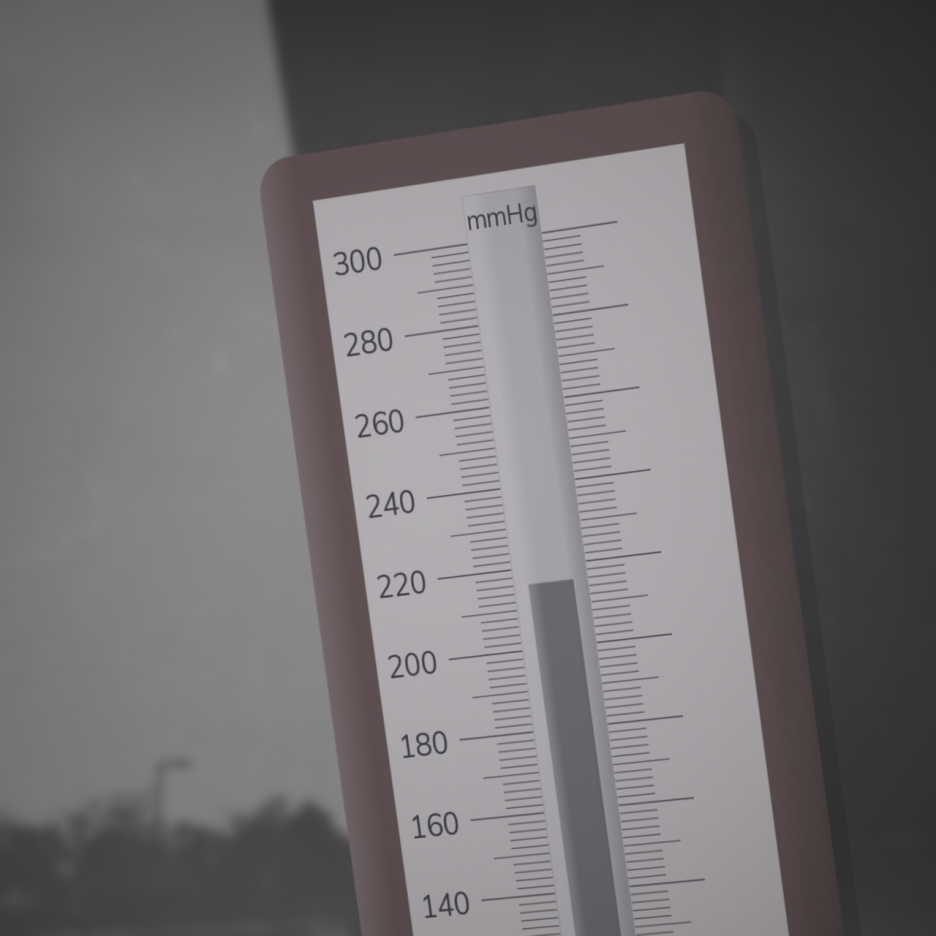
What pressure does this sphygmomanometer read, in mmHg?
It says 216 mmHg
